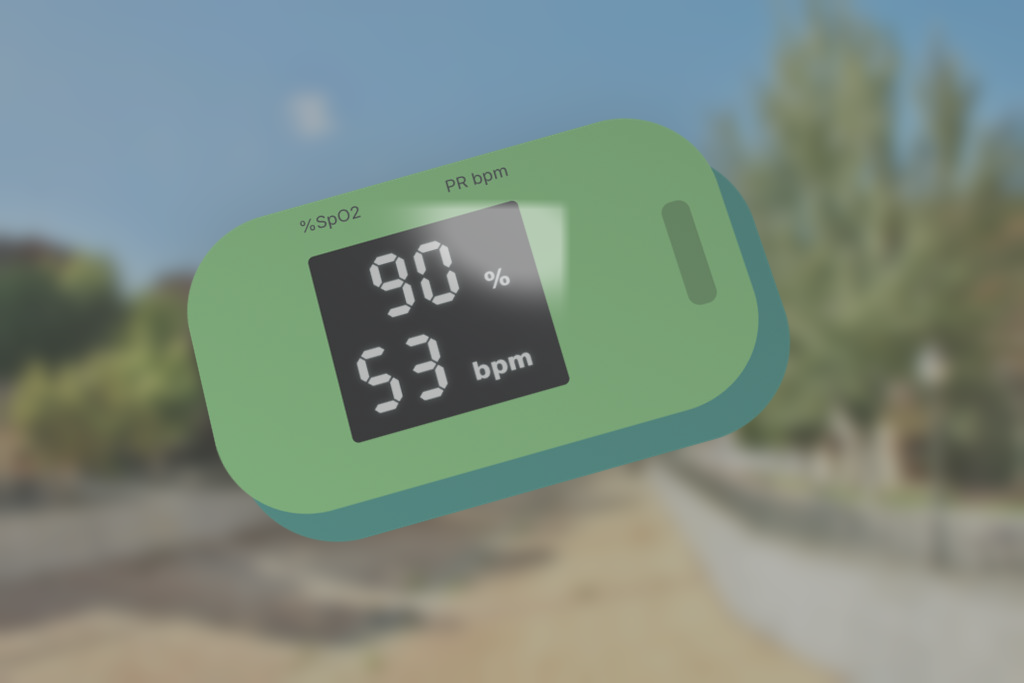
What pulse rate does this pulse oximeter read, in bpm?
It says 53 bpm
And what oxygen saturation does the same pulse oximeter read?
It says 90 %
